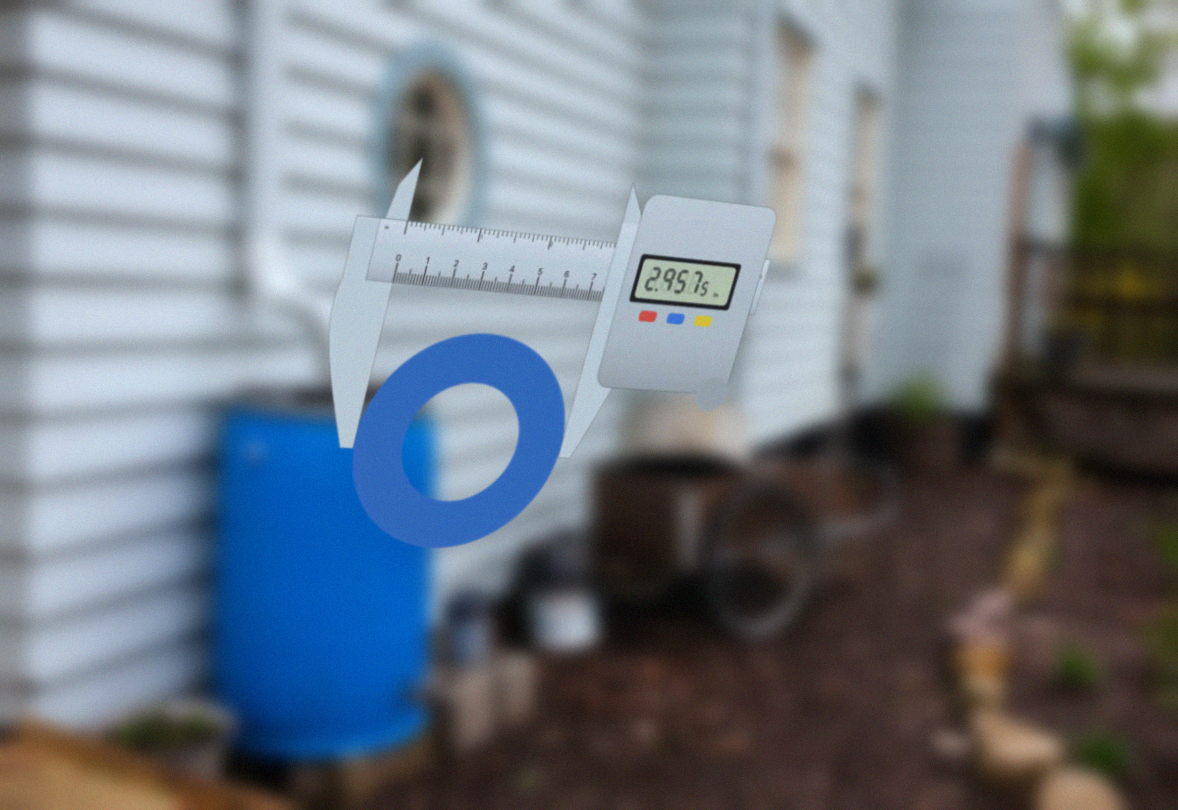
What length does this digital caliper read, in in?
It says 2.9575 in
